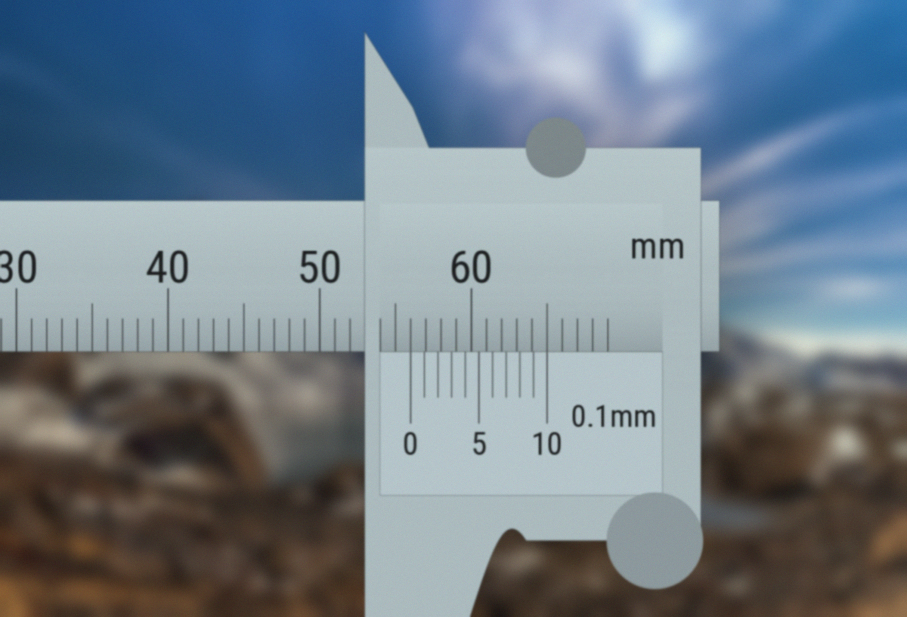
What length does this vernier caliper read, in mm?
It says 56.0 mm
